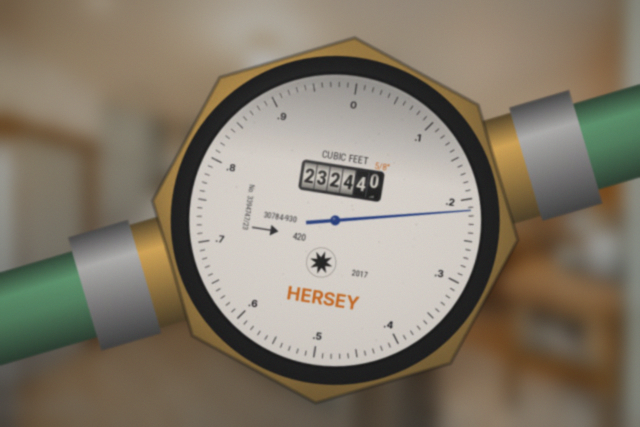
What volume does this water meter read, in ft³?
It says 232440.21 ft³
